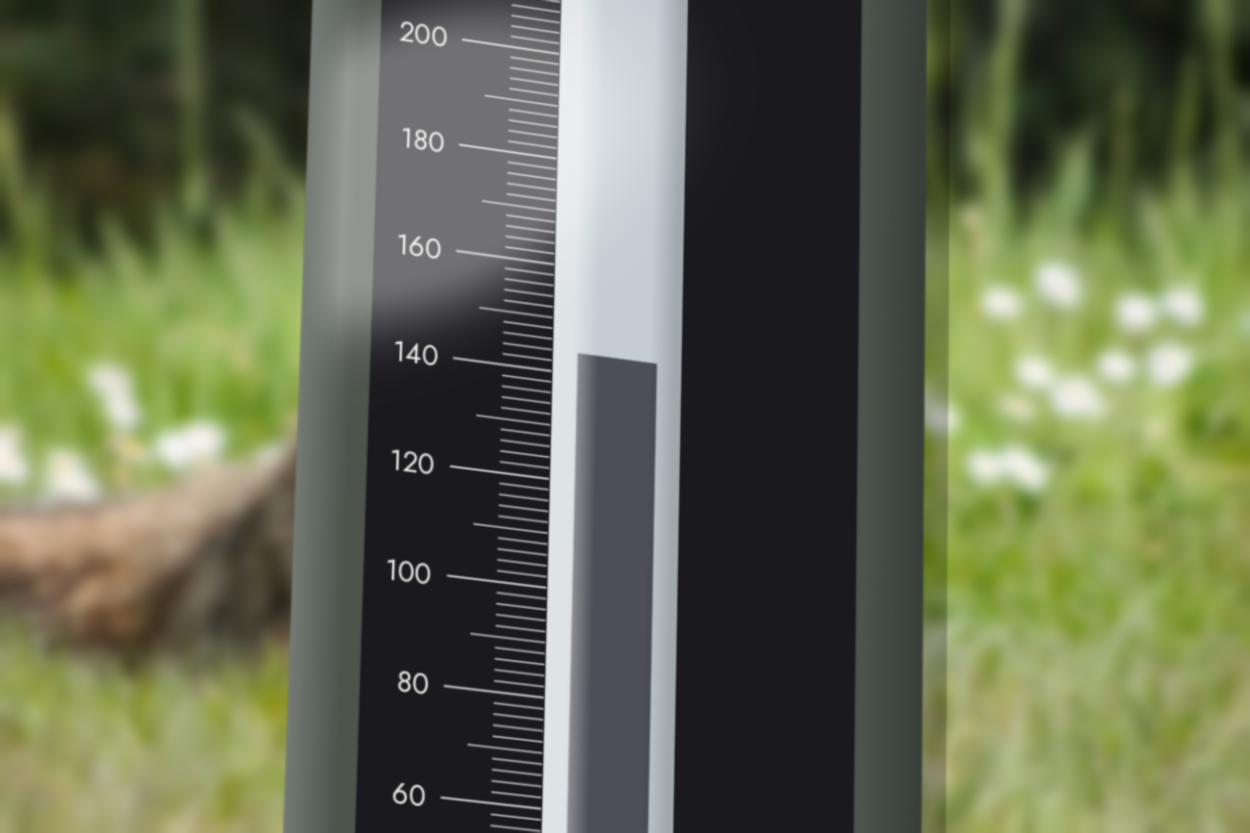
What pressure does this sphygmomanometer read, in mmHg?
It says 144 mmHg
